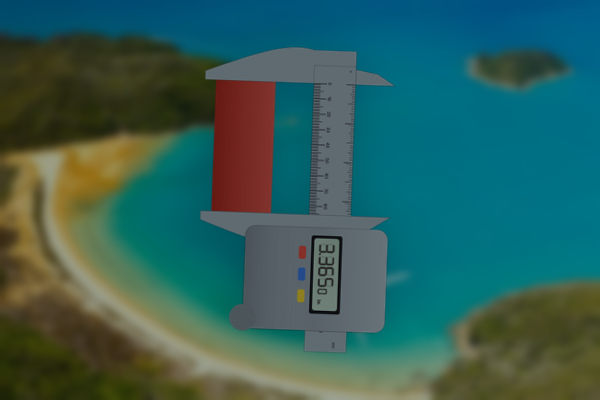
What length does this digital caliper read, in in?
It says 3.3650 in
